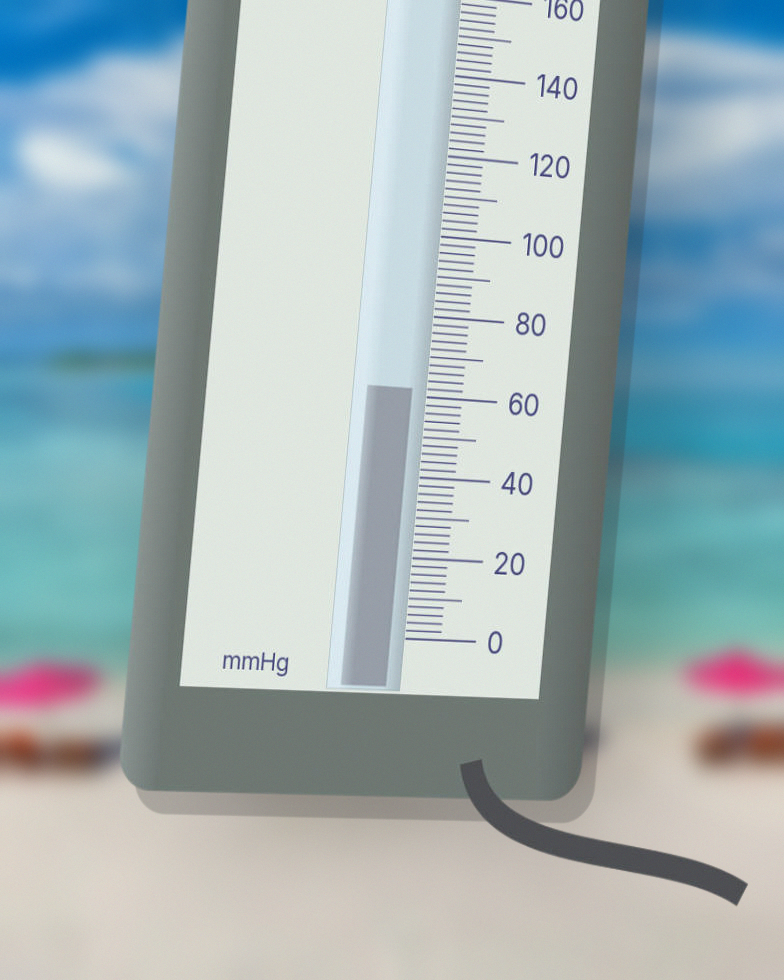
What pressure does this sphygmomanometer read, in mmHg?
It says 62 mmHg
